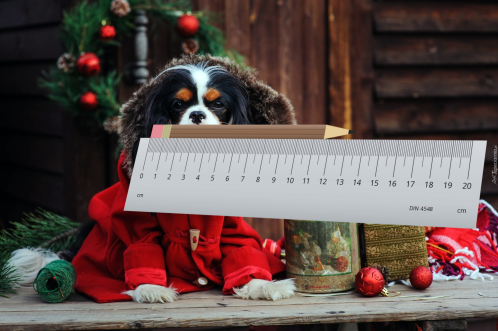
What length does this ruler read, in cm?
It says 13.5 cm
